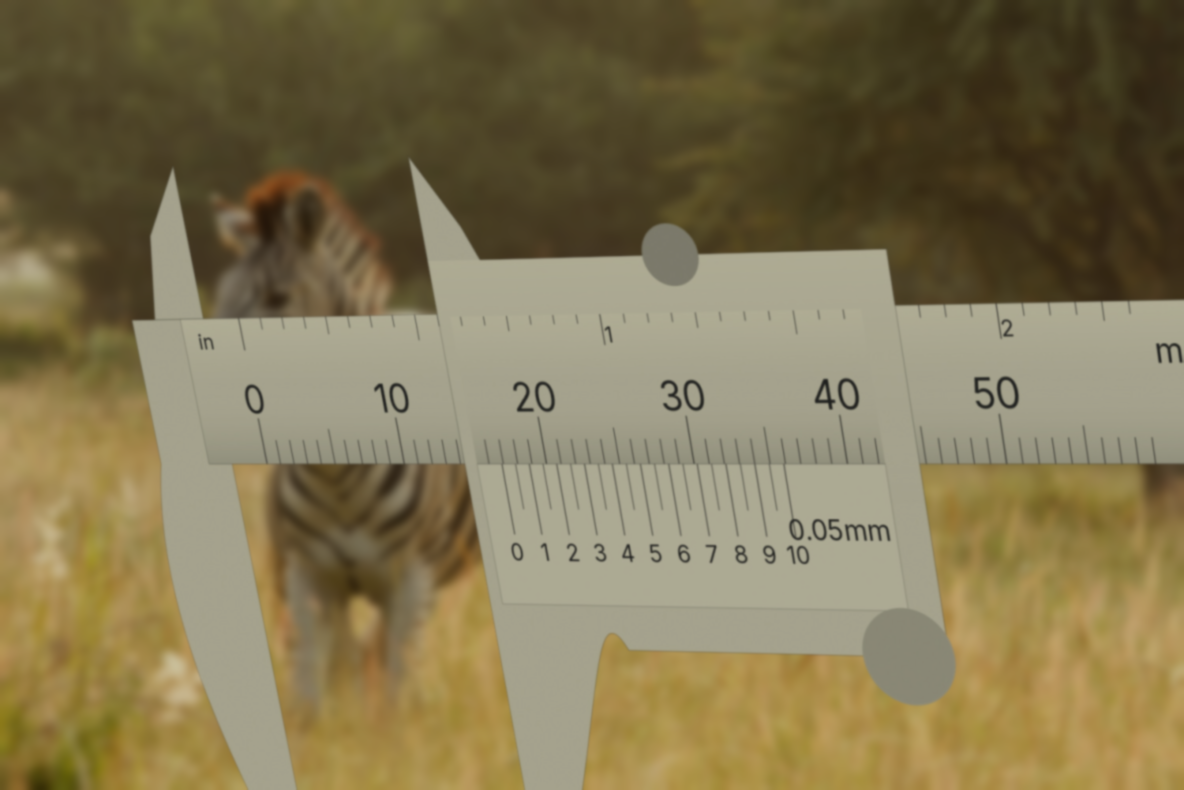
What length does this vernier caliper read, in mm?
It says 16.9 mm
